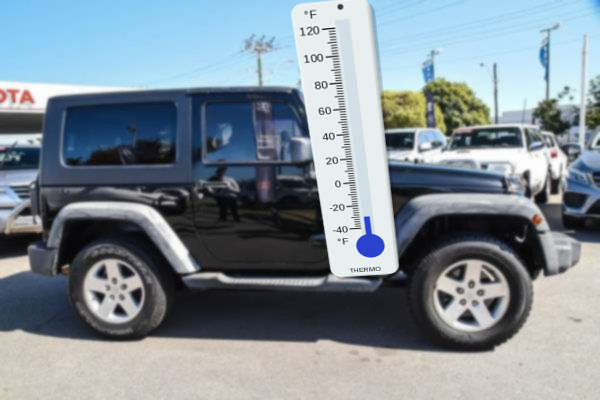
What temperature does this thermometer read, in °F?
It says -30 °F
